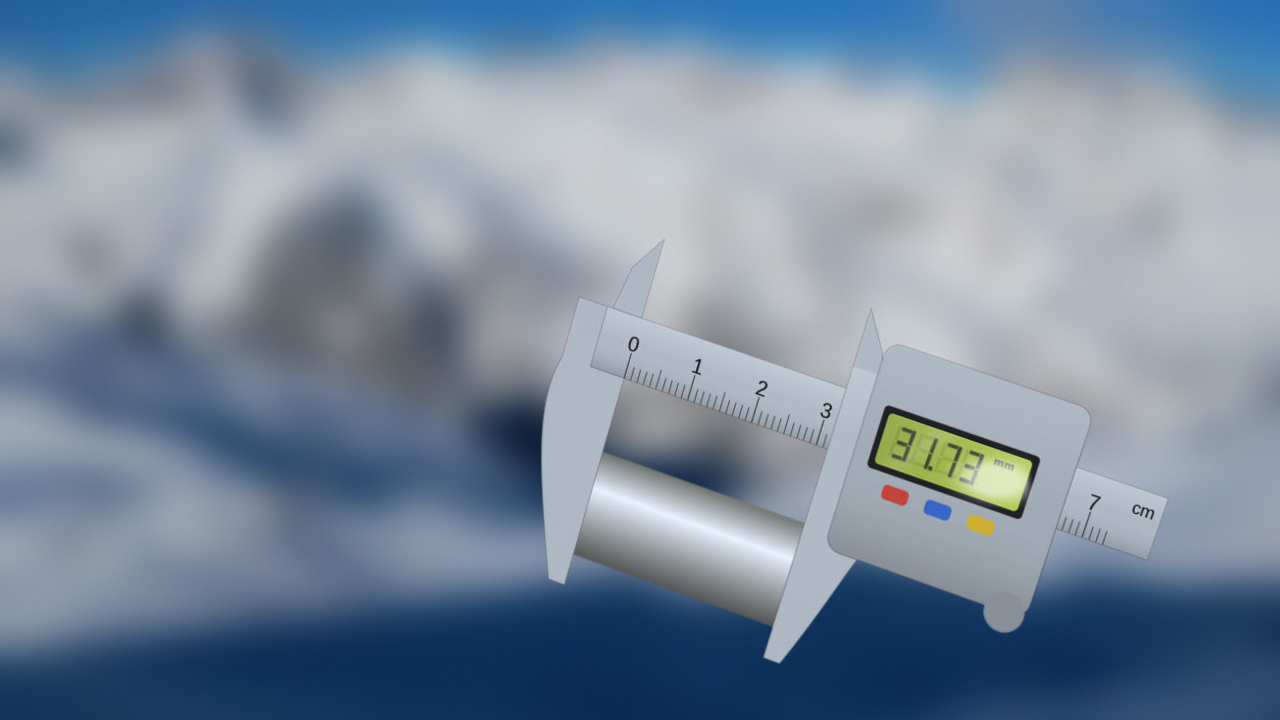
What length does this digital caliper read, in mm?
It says 31.73 mm
